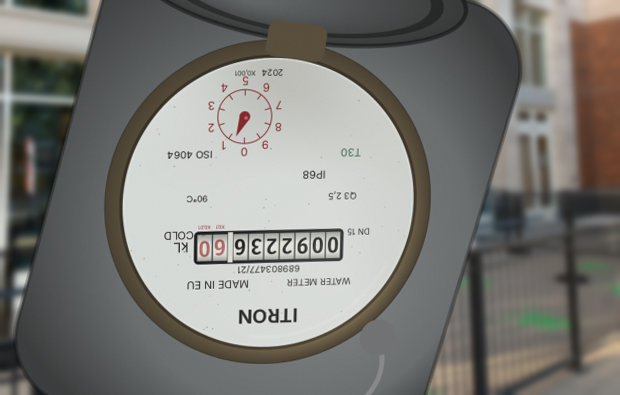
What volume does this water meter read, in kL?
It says 92236.600 kL
